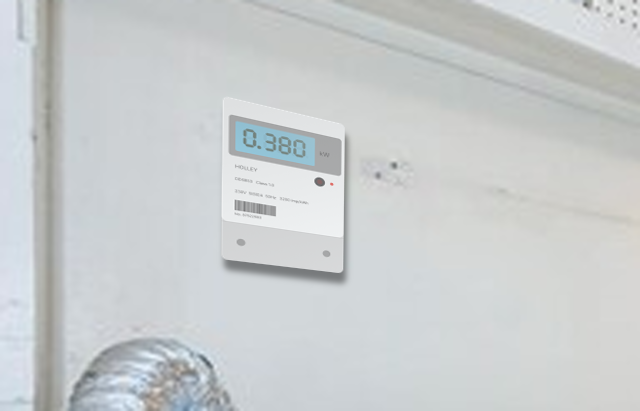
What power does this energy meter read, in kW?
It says 0.380 kW
